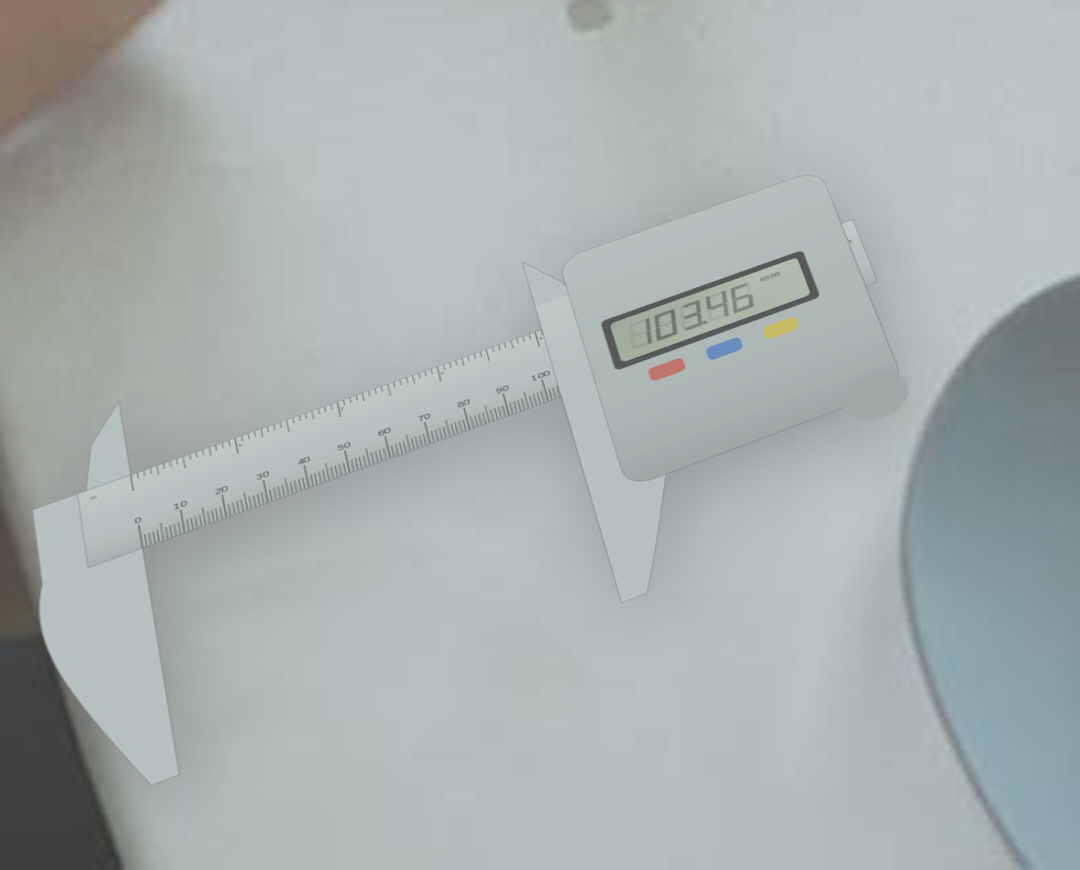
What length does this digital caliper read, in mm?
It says 103.46 mm
